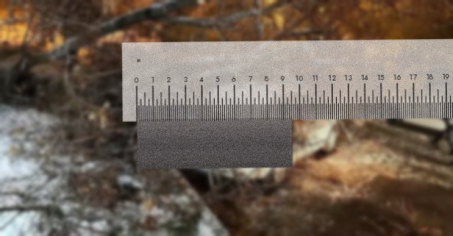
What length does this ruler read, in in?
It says 9.5 in
